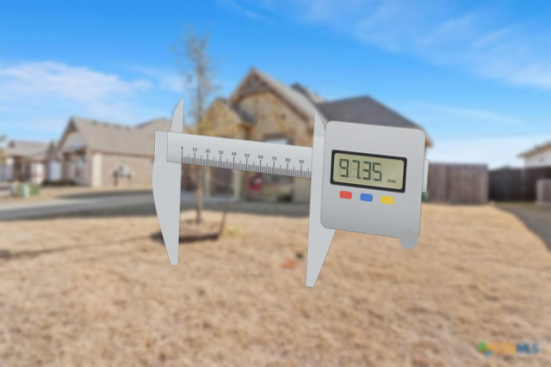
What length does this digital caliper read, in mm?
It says 97.35 mm
